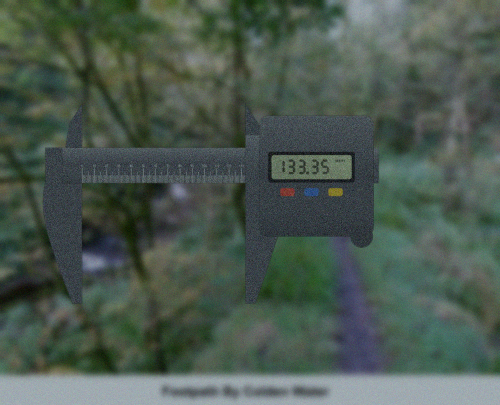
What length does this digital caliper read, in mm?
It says 133.35 mm
